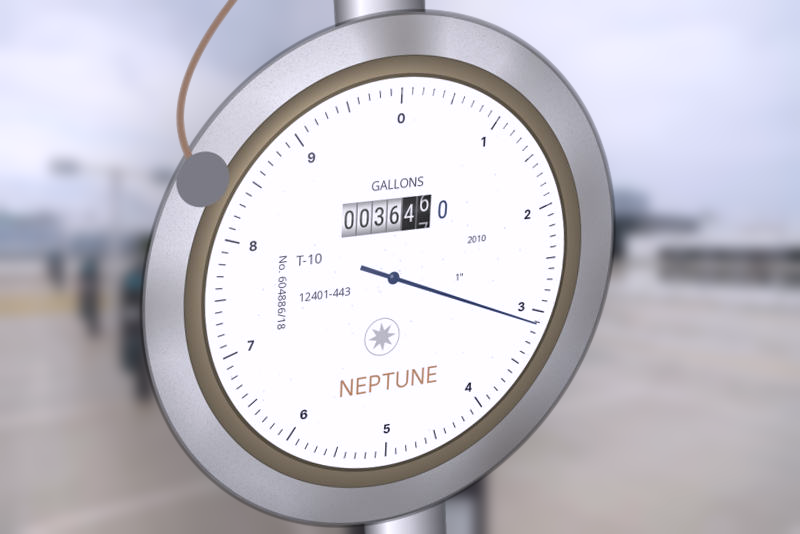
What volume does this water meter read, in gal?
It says 36463.1 gal
